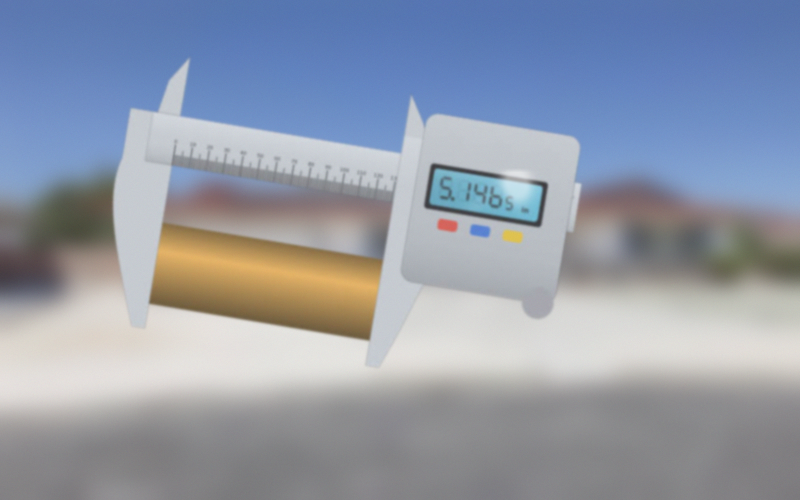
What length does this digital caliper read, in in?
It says 5.1465 in
